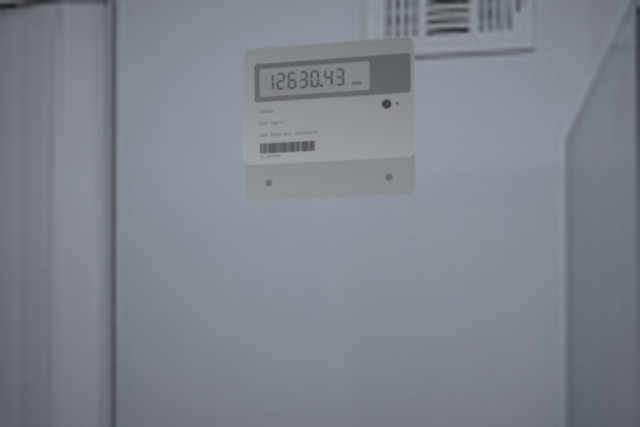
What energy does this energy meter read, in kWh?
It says 12630.43 kWh
